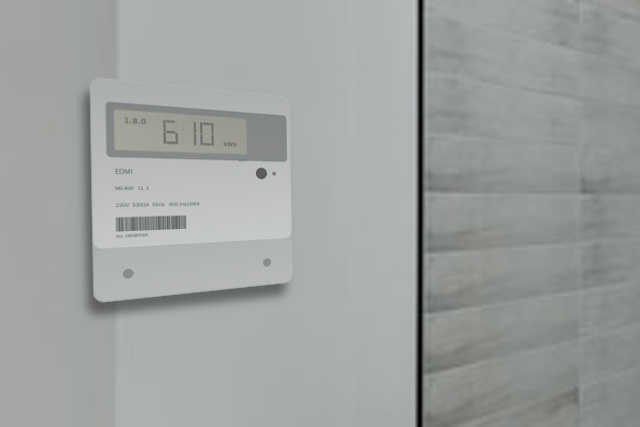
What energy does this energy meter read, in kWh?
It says 610 kWh
